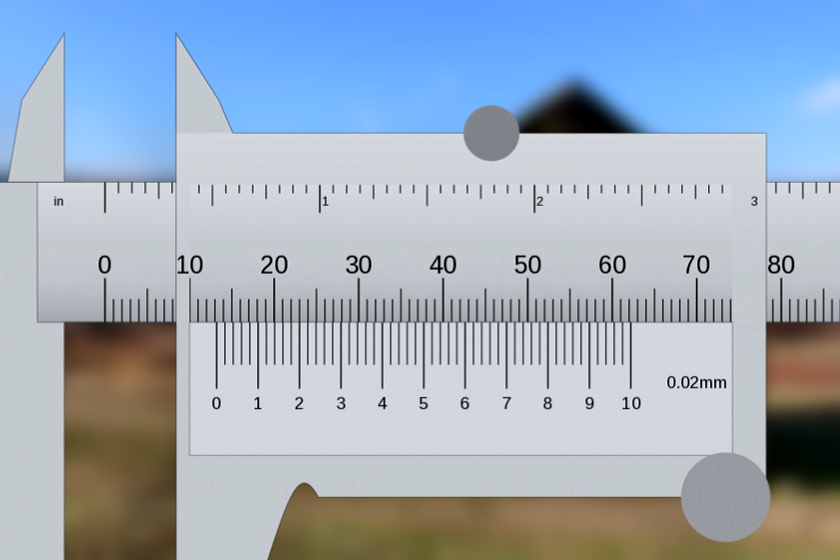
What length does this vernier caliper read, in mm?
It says 13.2 mm
